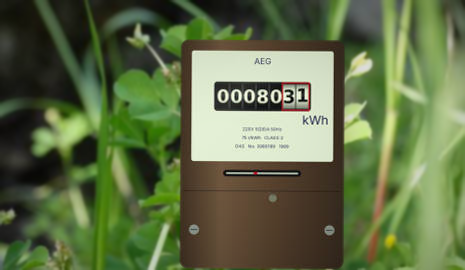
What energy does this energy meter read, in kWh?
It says 80.31 kWh
